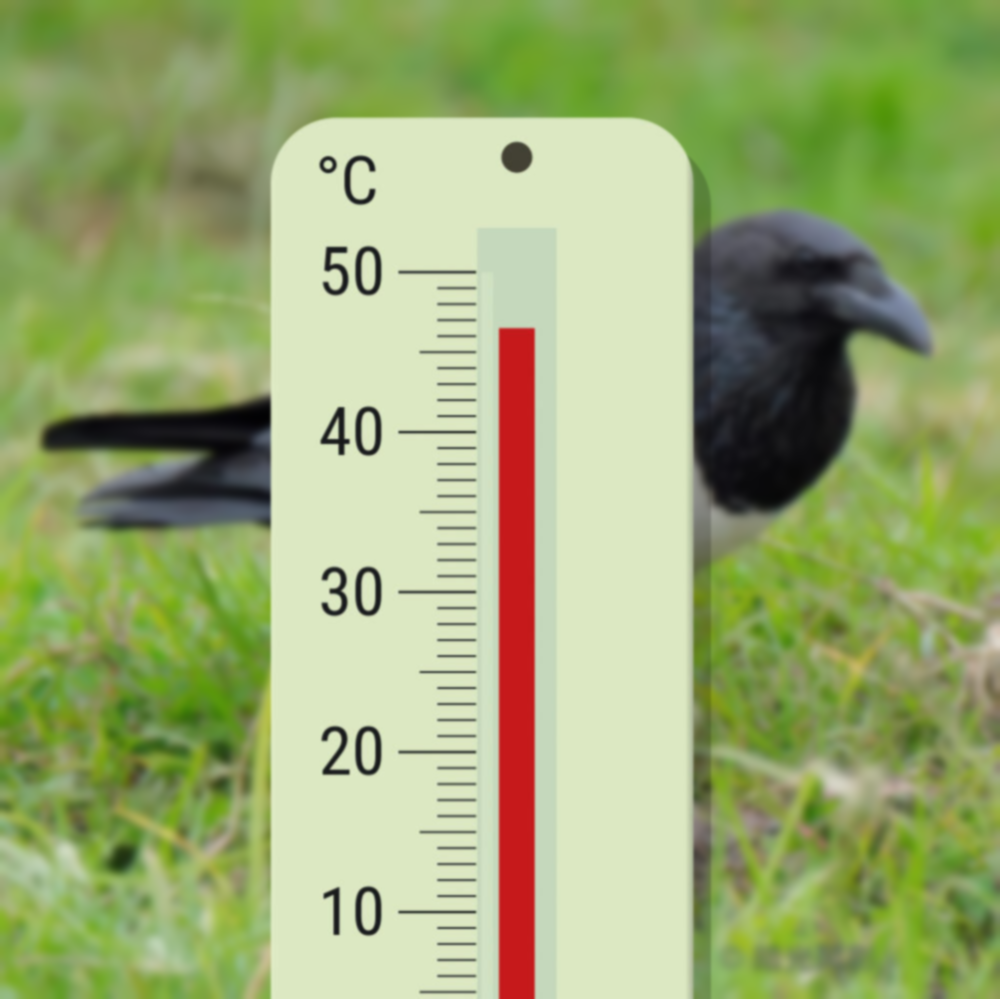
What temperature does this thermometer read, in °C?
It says 46.5 °C
